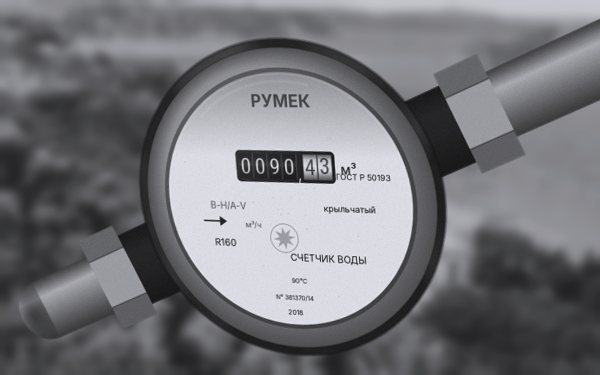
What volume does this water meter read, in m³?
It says 90.43 m³
